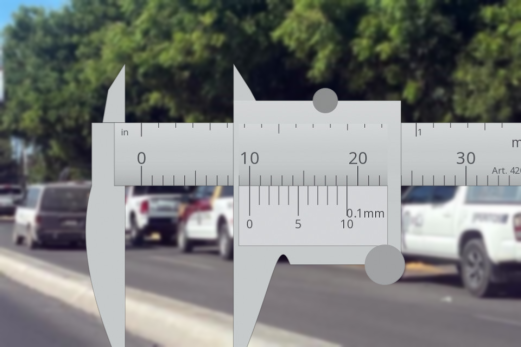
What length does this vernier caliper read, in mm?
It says 10.0 mm
